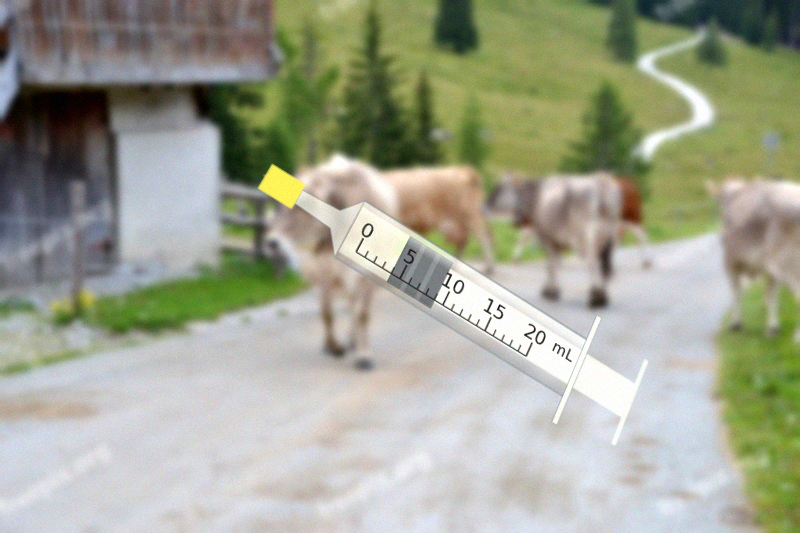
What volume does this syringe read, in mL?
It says 4 mL
